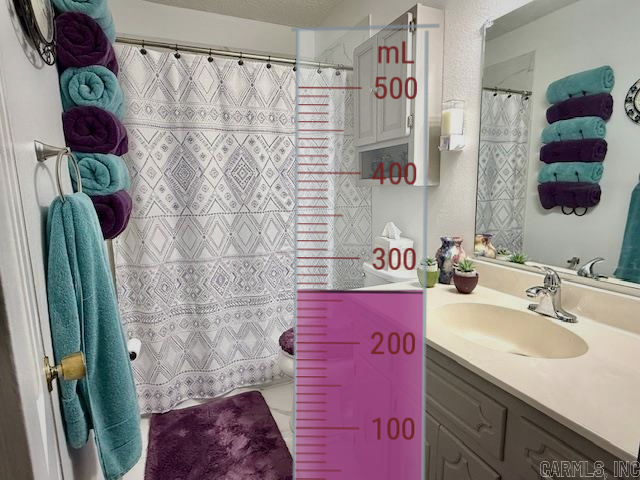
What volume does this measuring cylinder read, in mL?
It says 260 mL
